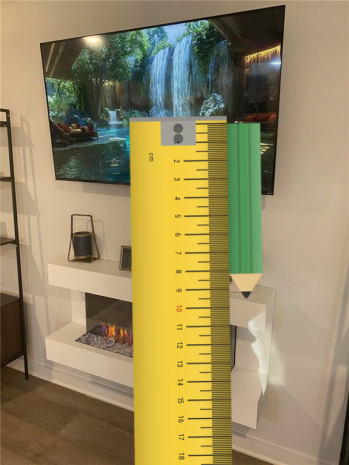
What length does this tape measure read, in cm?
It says 9.5 cm
